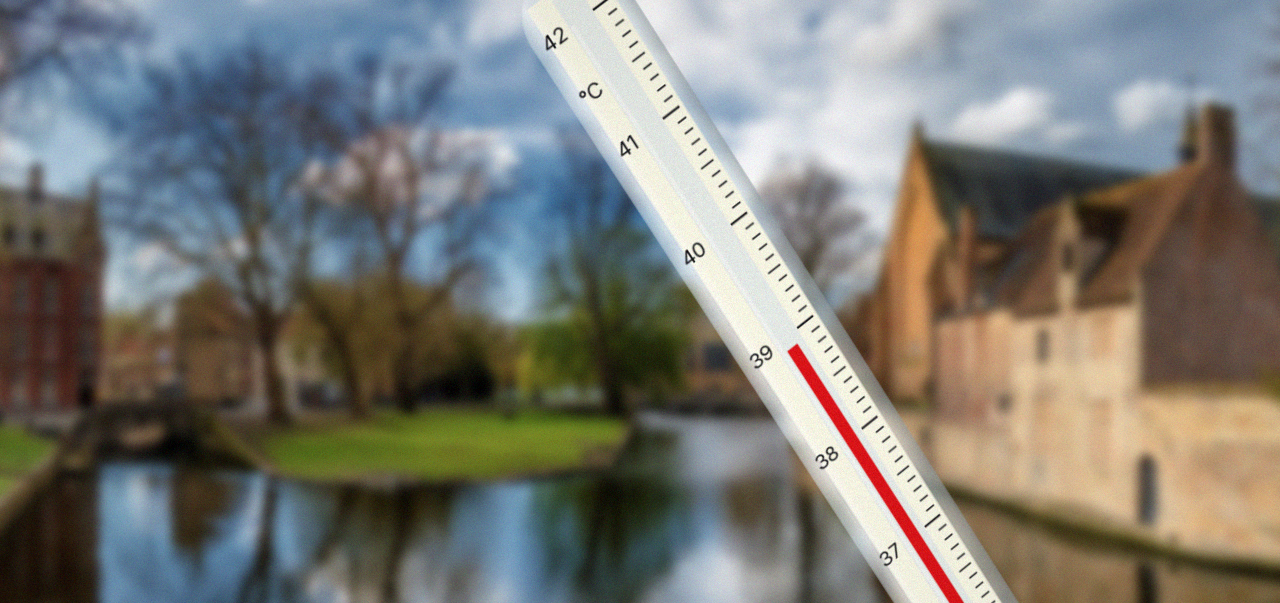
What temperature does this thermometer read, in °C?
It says 38.9 °C
